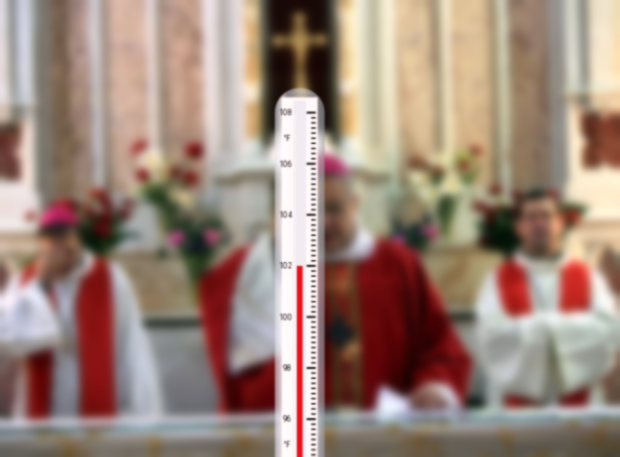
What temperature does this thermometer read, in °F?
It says 102 °F
